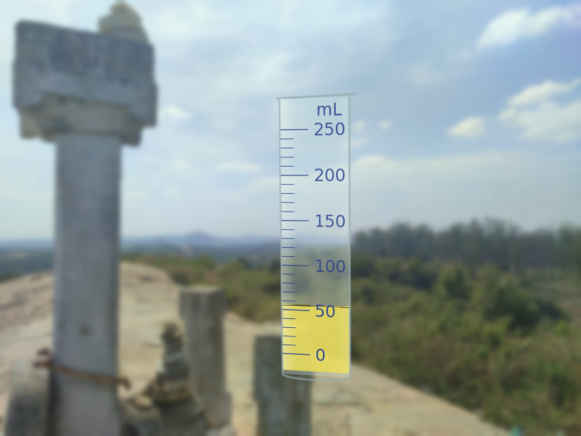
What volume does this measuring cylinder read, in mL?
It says 55 mL
